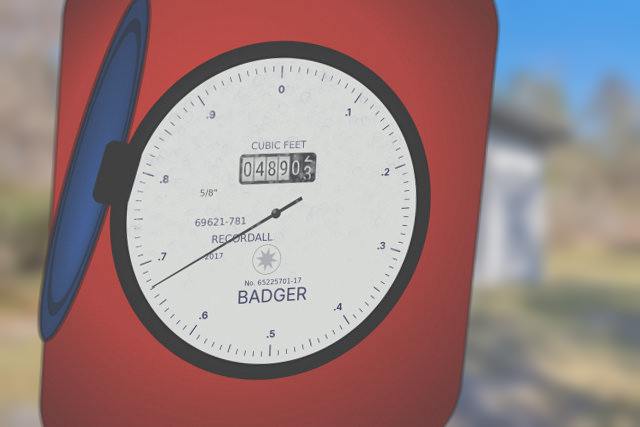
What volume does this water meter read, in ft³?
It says 48902.67 ft³
